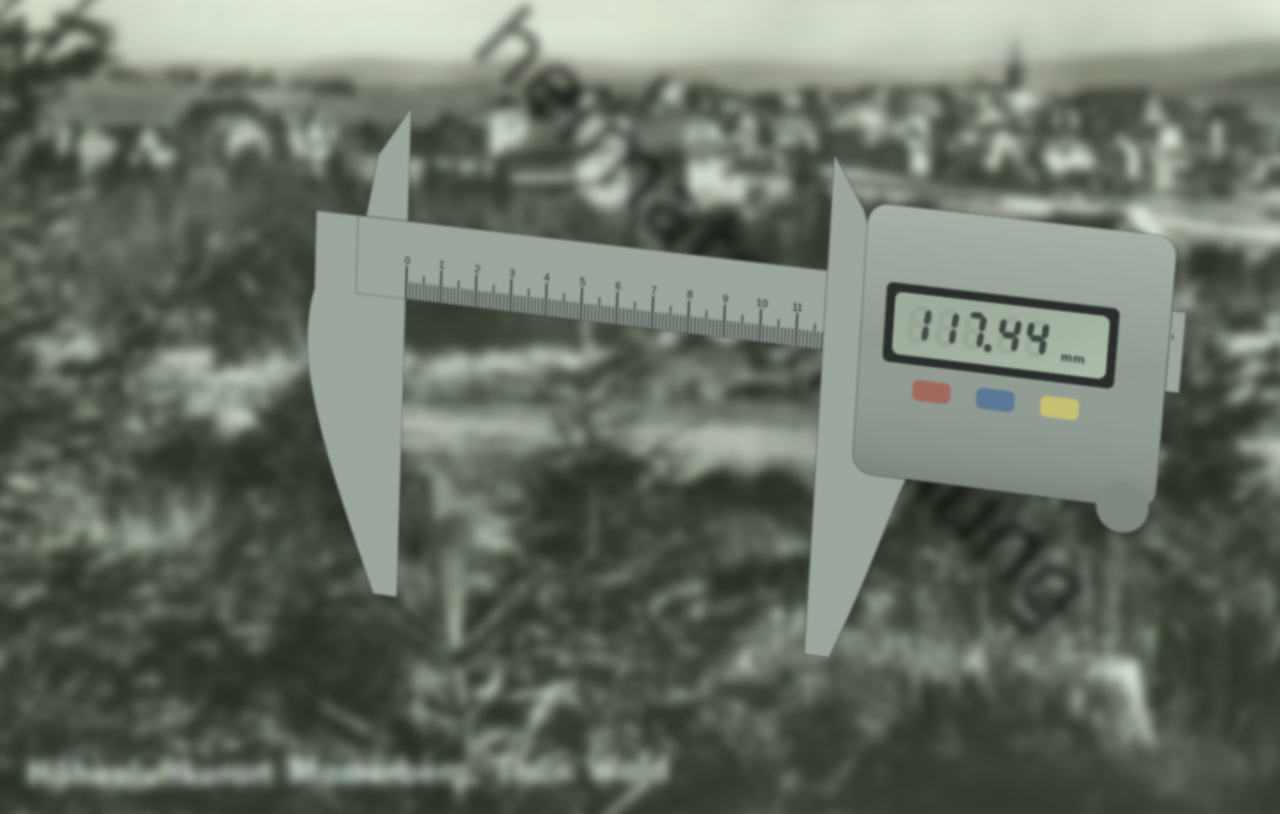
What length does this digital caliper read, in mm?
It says 117.44 mm
